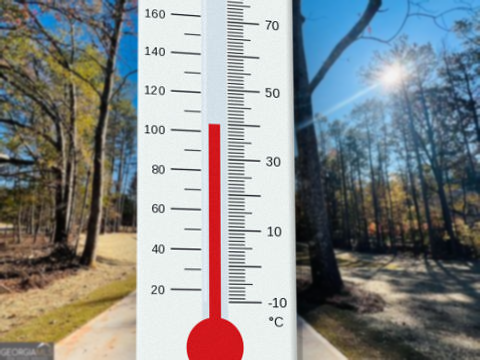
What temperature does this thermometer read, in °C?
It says 40 °C
